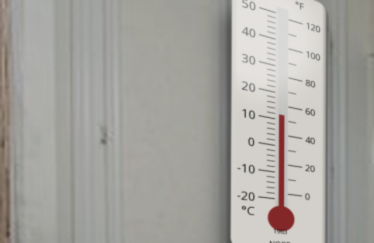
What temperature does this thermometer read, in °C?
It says 12 °C
